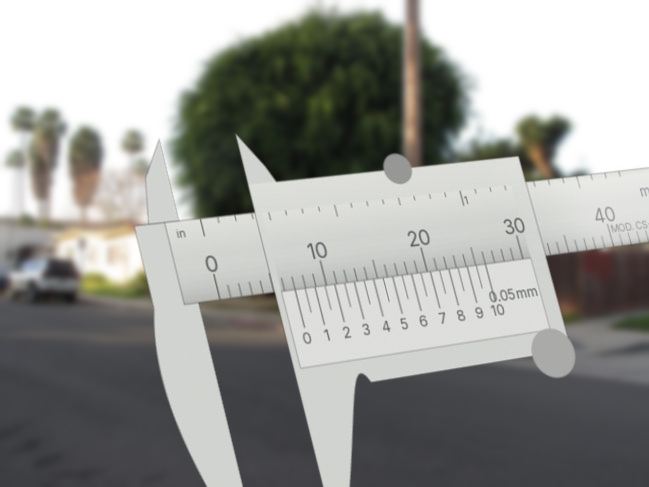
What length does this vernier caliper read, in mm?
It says 7.0 mm
